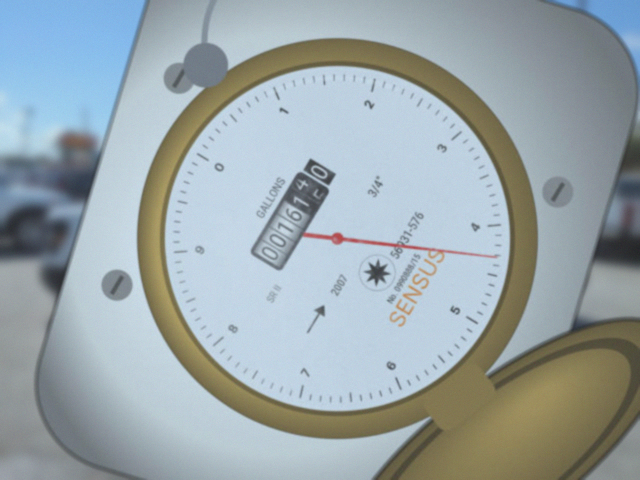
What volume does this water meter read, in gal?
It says 16144.3 gal
